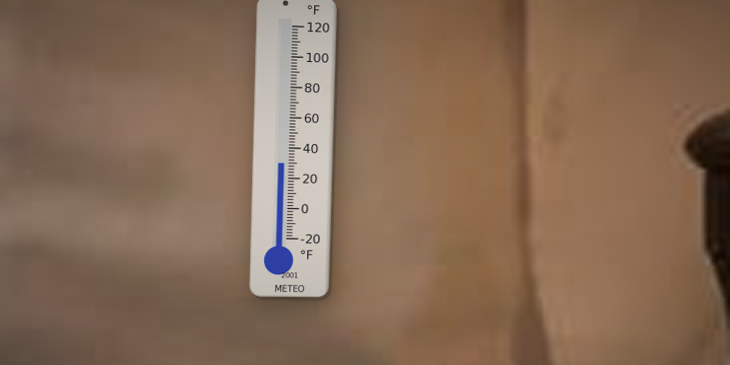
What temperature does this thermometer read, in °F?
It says 30 °F
